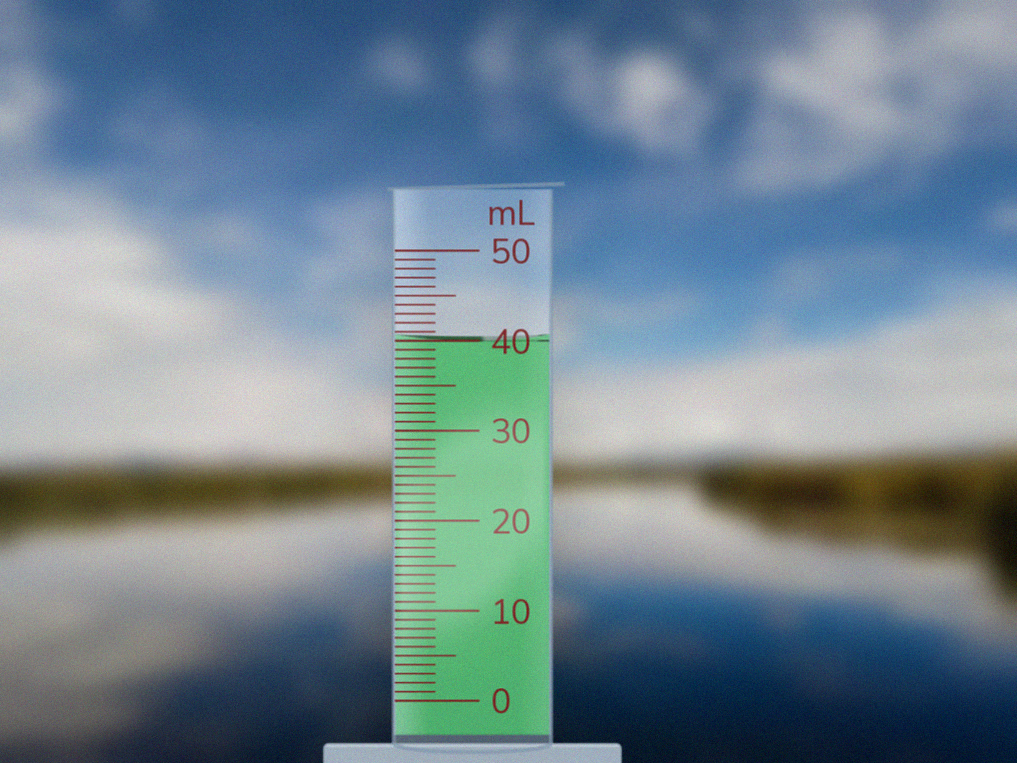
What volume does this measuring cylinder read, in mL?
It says 40 mL
